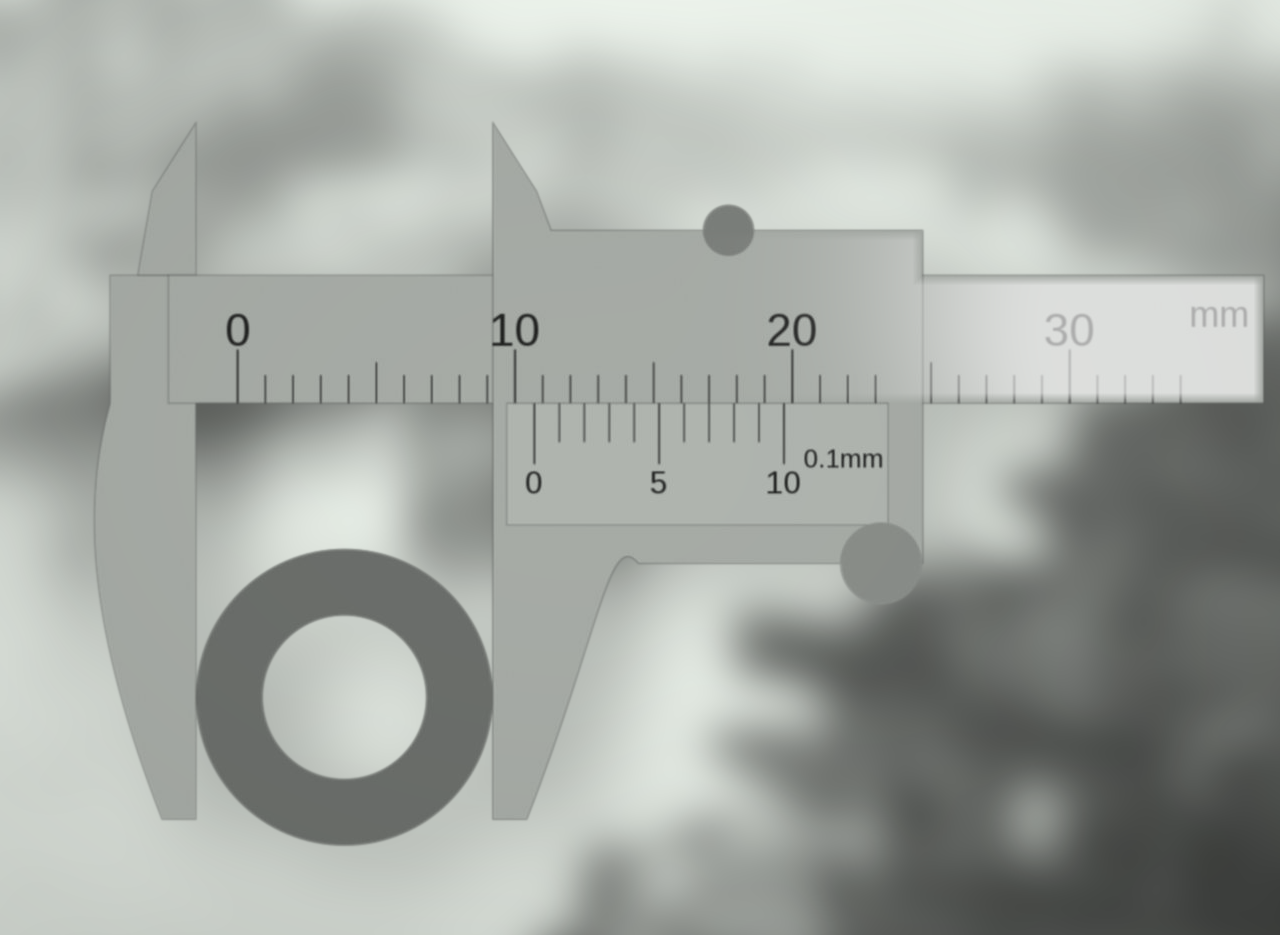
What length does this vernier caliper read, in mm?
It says 10.7 mm
